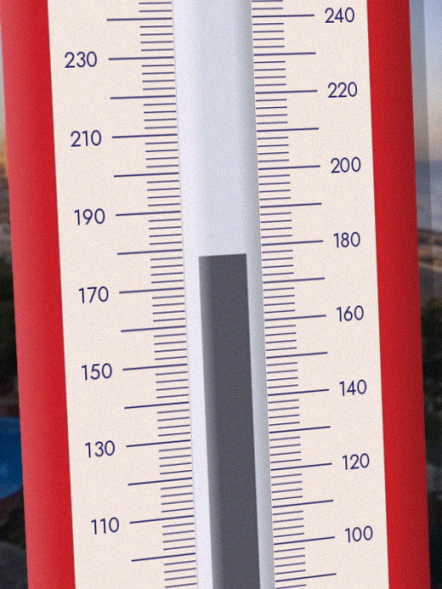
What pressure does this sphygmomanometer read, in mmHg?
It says 178 mmHg
